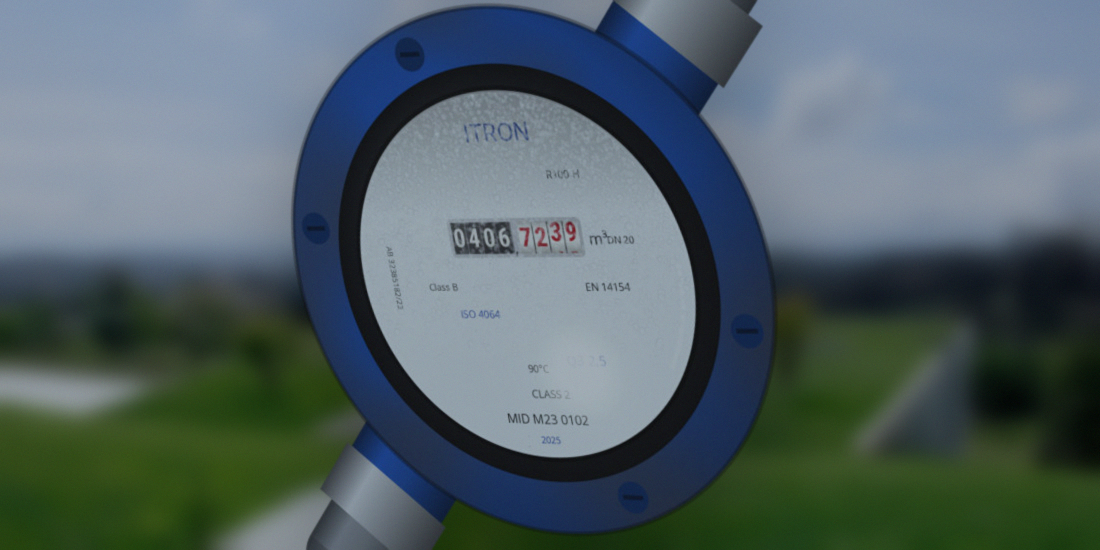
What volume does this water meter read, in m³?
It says 406.7239 m³
